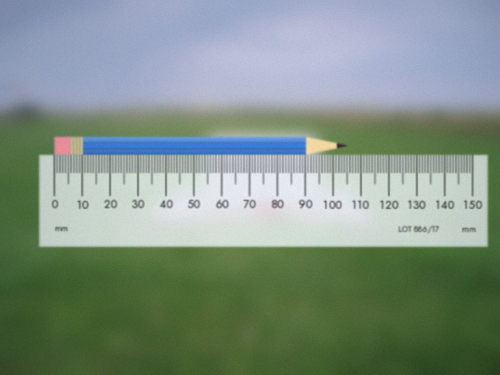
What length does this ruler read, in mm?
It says 105 mm
